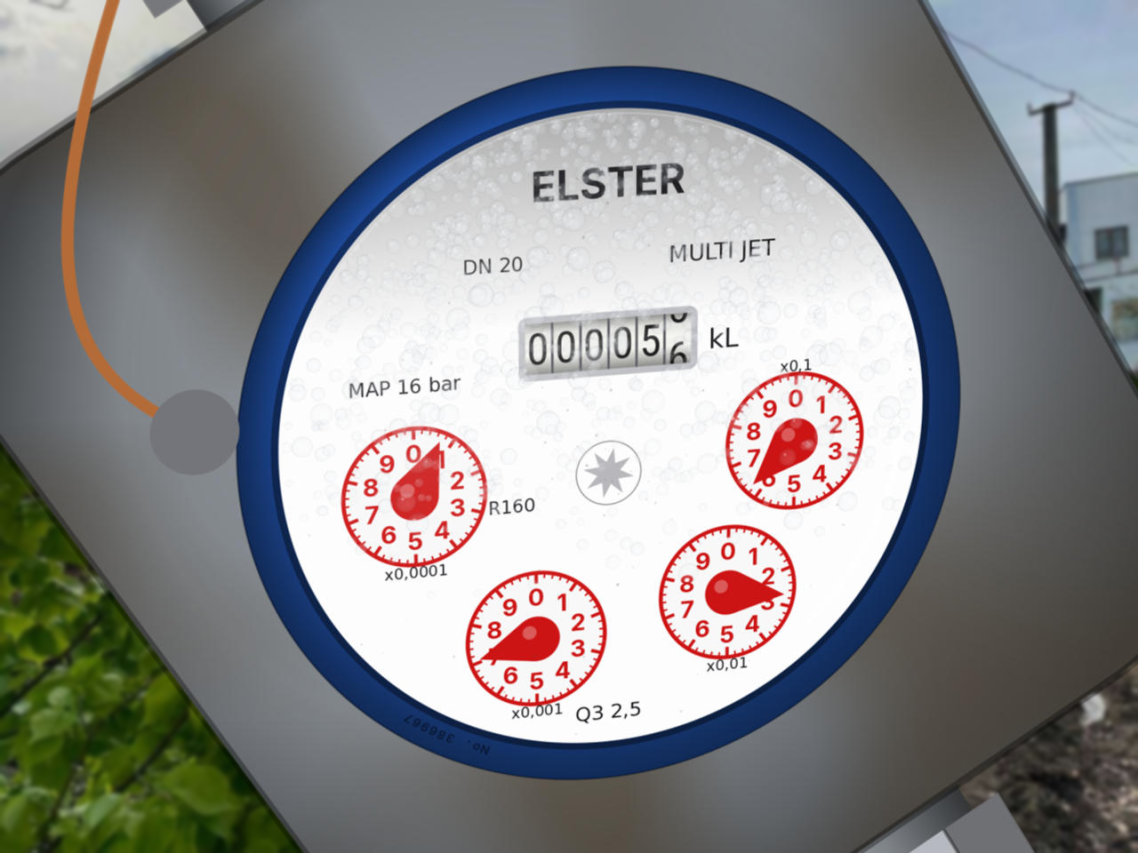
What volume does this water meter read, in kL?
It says 55.6270 kL
